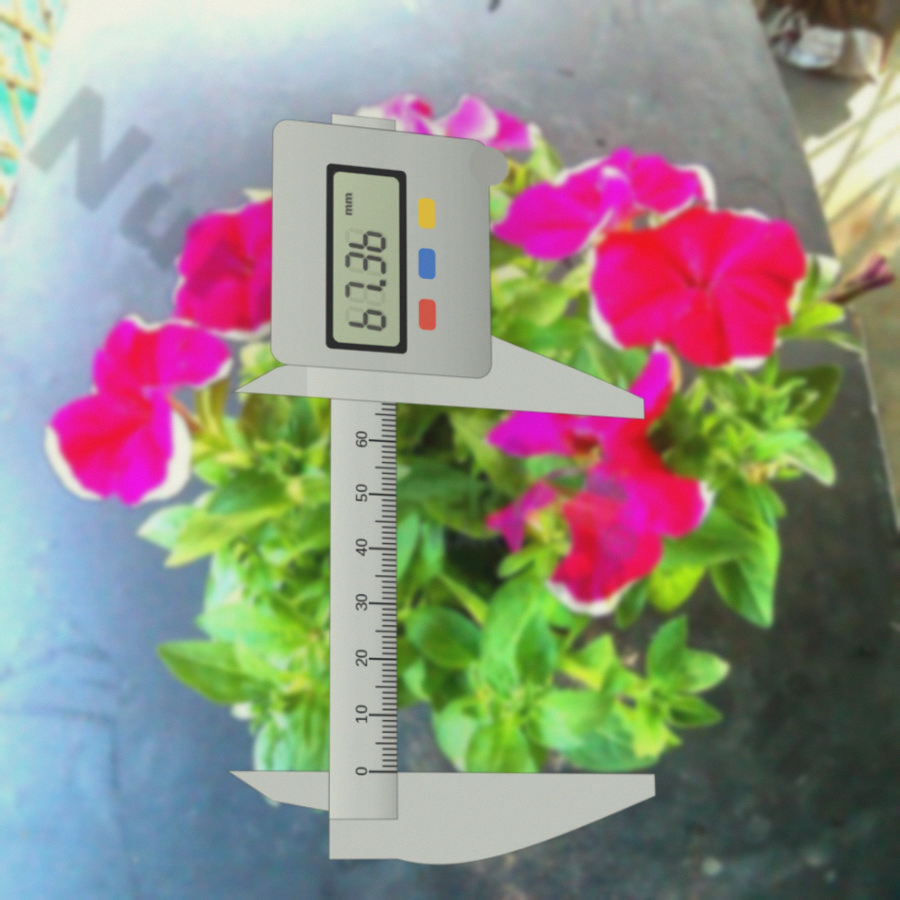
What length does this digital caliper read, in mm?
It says 67.36 mm
